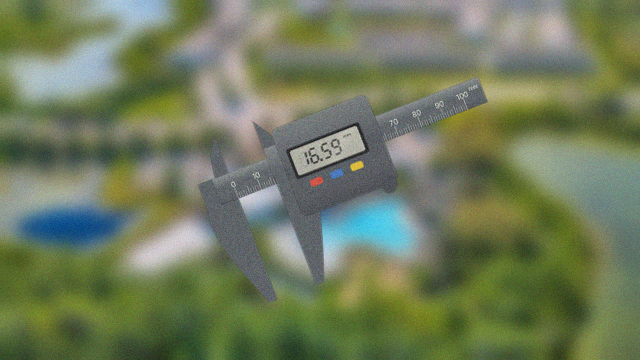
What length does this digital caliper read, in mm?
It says 16.59 mm
